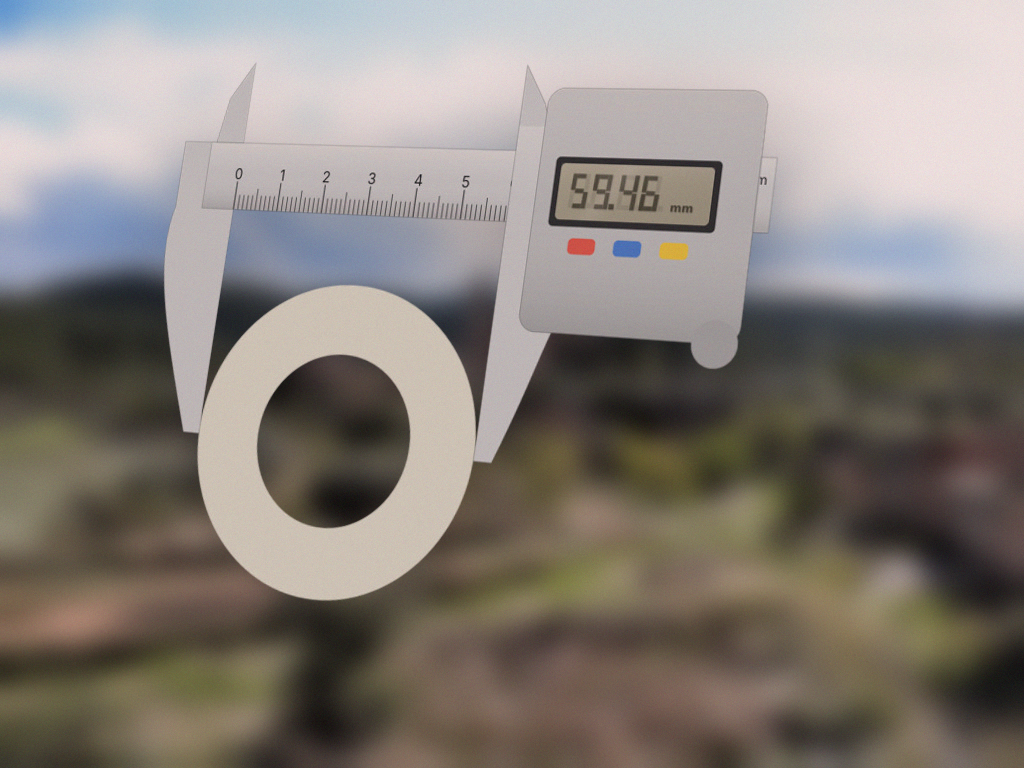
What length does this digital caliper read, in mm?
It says 59.46 mm
